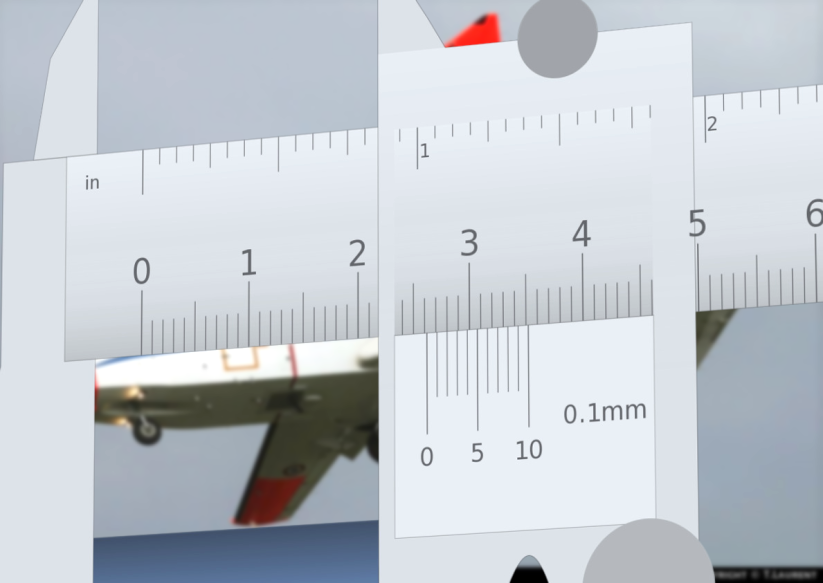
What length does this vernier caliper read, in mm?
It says 26.2 mm
